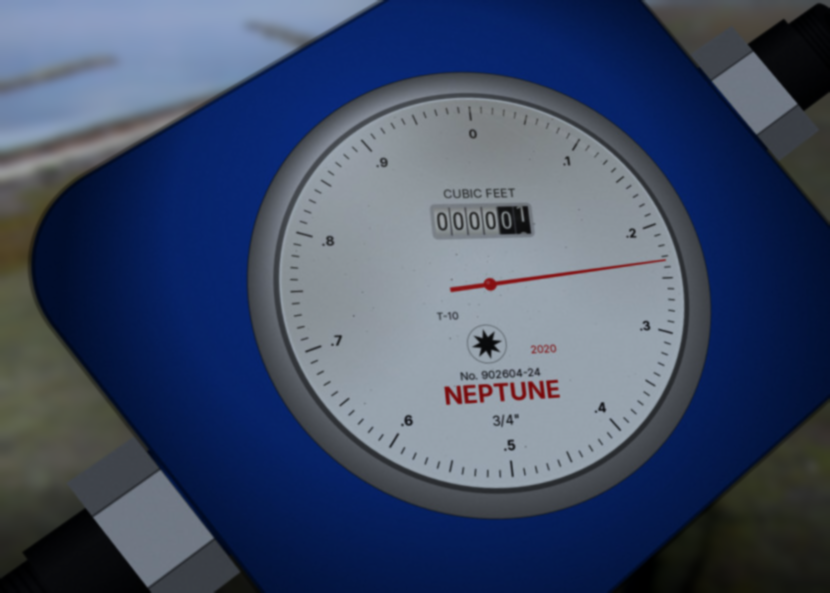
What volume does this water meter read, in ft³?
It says 1.23 ft³
